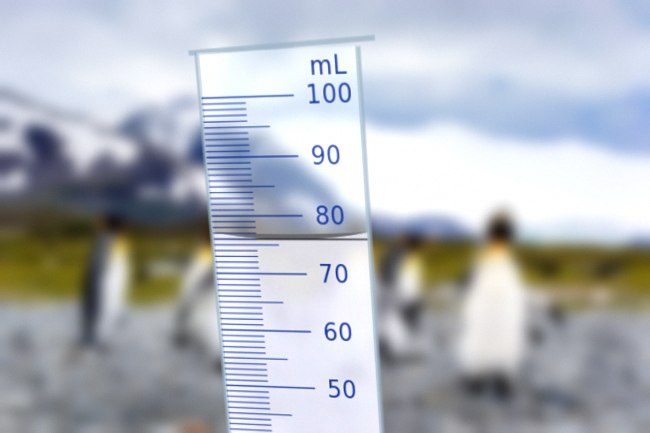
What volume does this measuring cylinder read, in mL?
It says 76 mL
